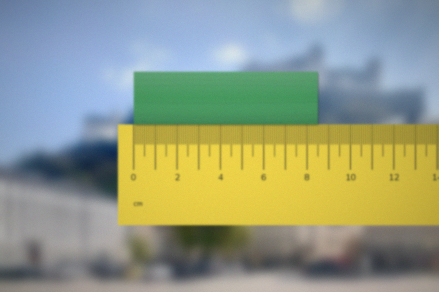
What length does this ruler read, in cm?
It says 8.5 cm
